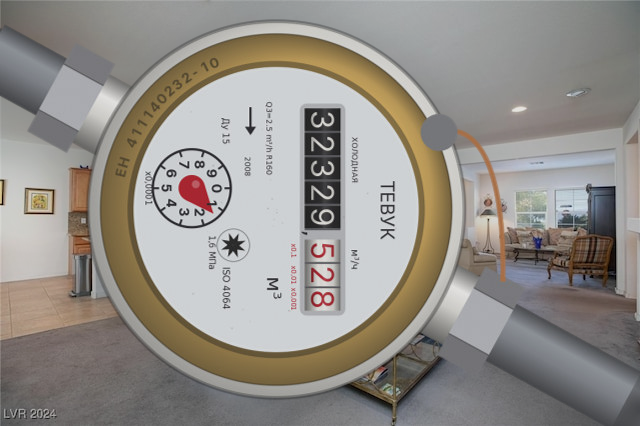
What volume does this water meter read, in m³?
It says 32329.5281 m³
